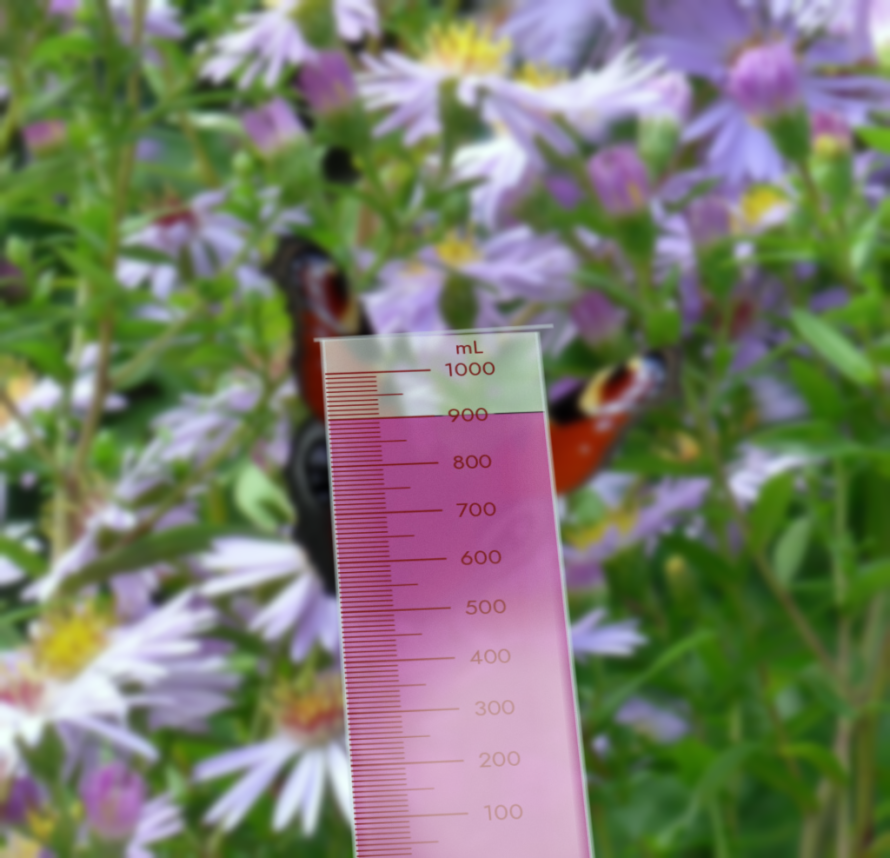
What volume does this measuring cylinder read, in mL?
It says 900 mL
